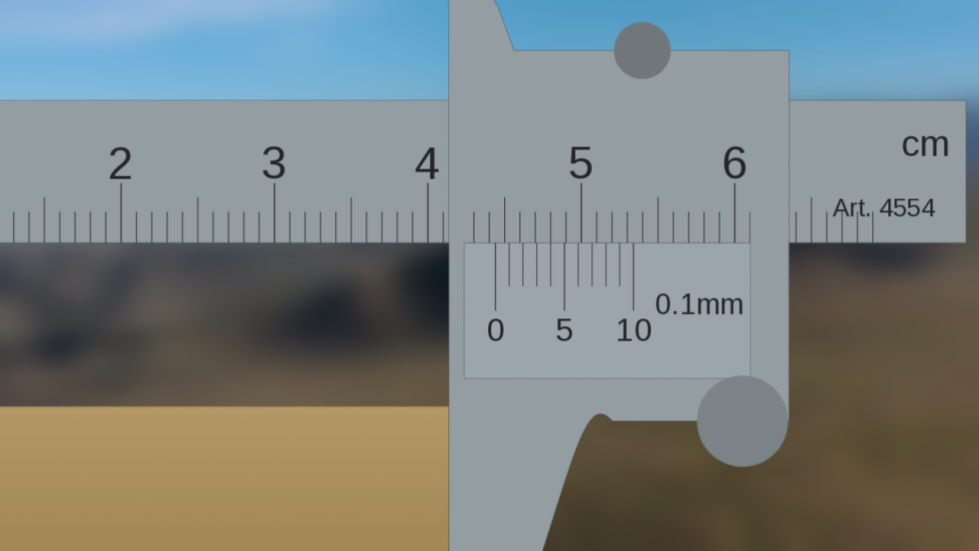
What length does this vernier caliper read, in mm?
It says 44.4 mm
